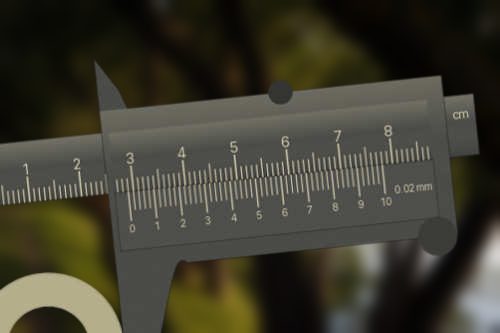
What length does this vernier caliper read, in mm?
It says 29.0 mm
